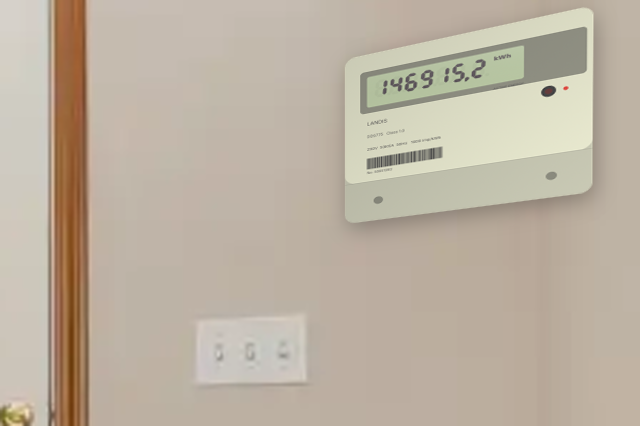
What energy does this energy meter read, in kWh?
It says 146915.2 kWh
